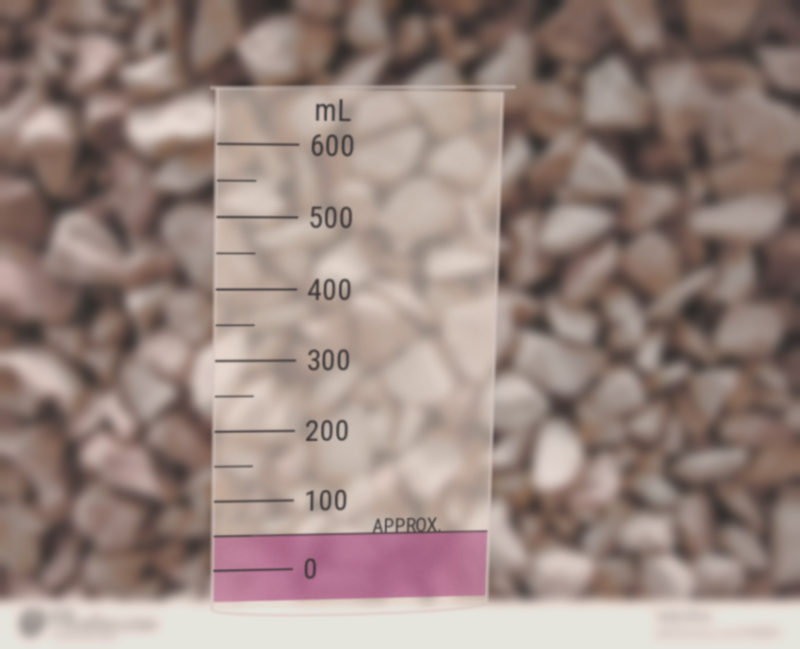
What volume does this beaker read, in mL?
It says 50 mL
